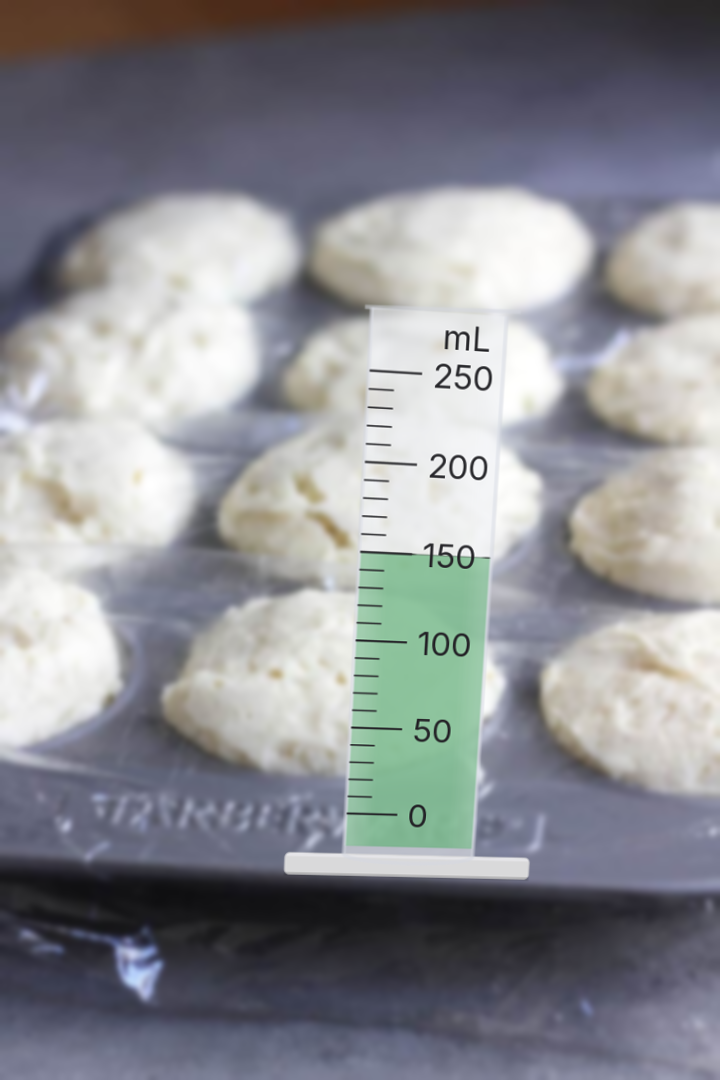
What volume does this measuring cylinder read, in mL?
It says 150 mL
